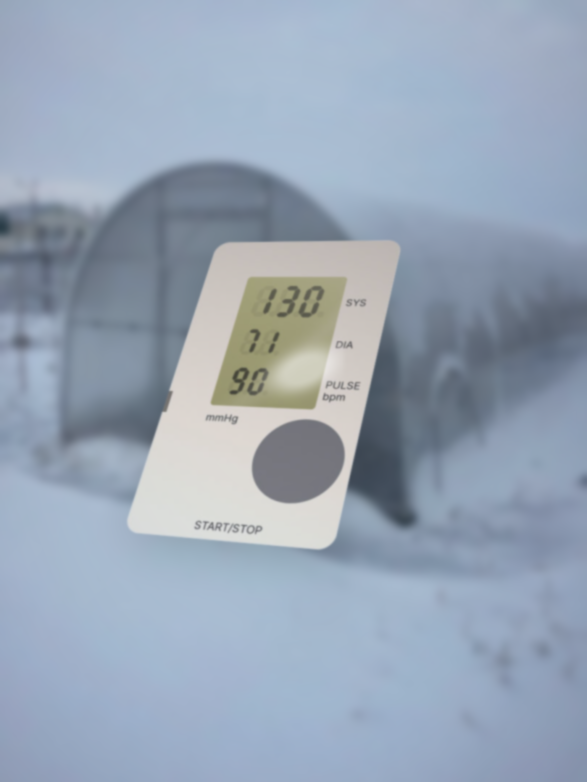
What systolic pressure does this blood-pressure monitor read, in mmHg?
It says 130 mmHg
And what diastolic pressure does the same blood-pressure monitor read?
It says 71 mmHg
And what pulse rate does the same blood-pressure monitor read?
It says 90 bpm
